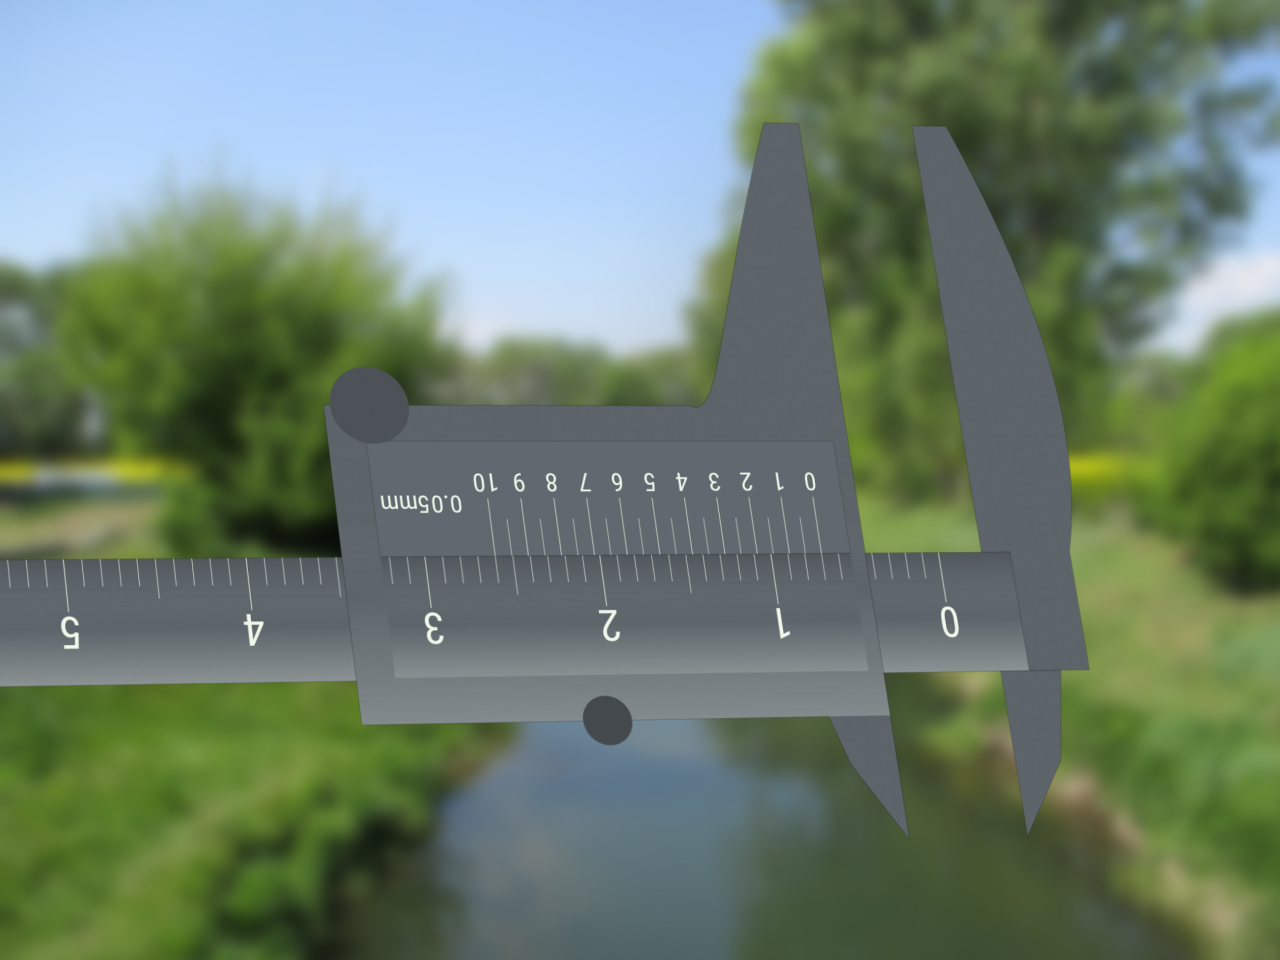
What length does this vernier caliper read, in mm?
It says 7.0 mm
